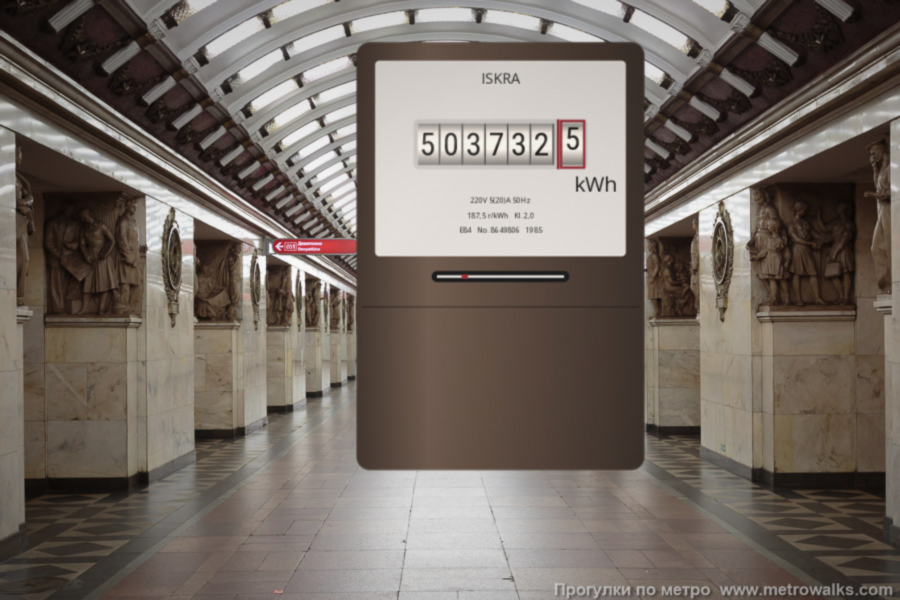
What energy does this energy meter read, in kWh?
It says 503732.5 kWh
